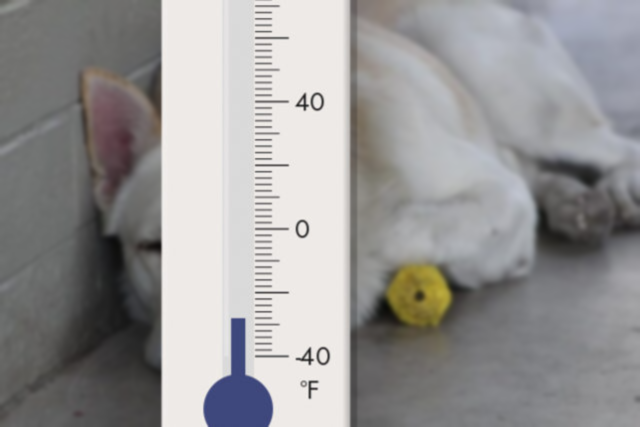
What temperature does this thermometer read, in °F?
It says -28 °F
